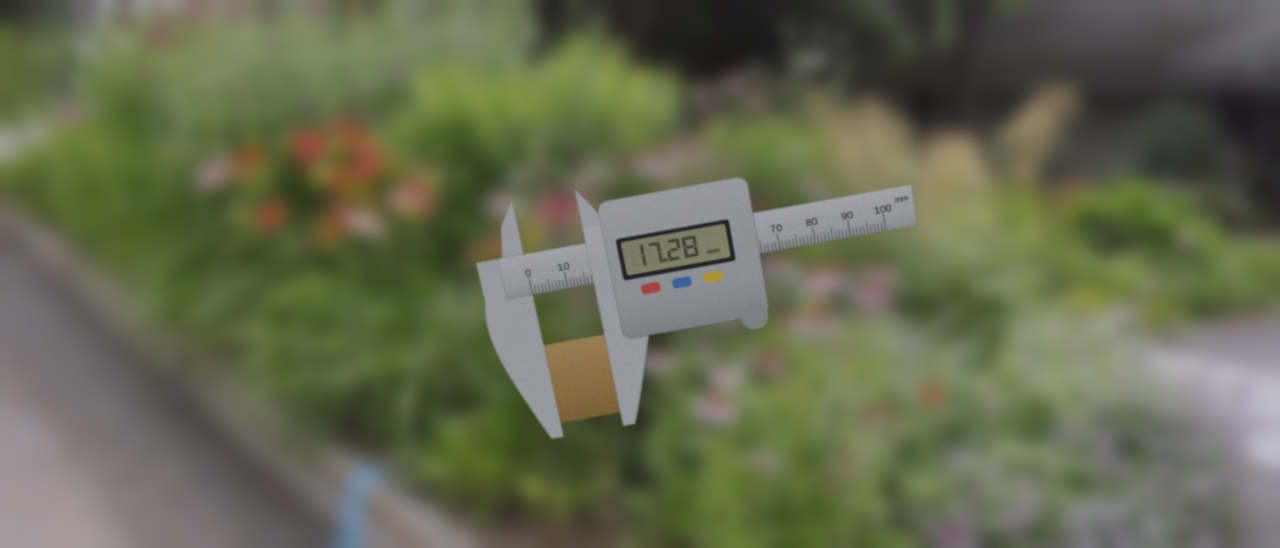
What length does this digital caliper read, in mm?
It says 17.28 mm
